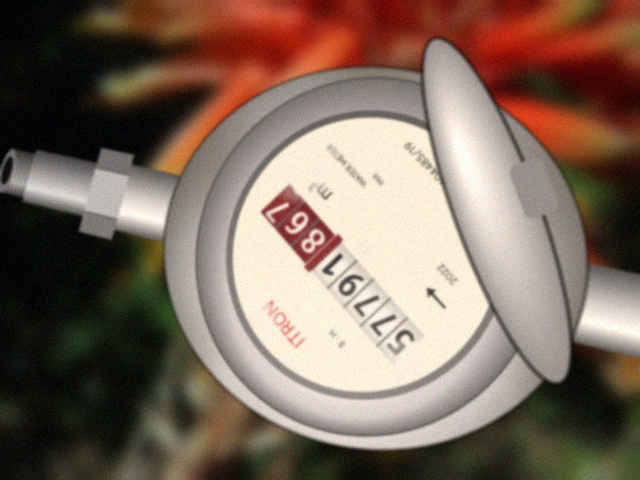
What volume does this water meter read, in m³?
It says 57791.867 m³
